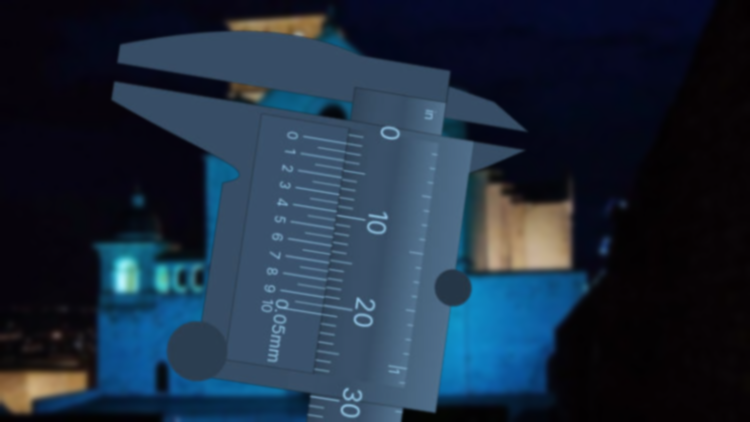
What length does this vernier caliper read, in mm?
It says 2.0 mm
